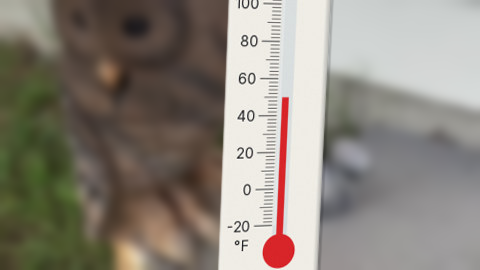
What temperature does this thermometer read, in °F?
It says 50 °F
